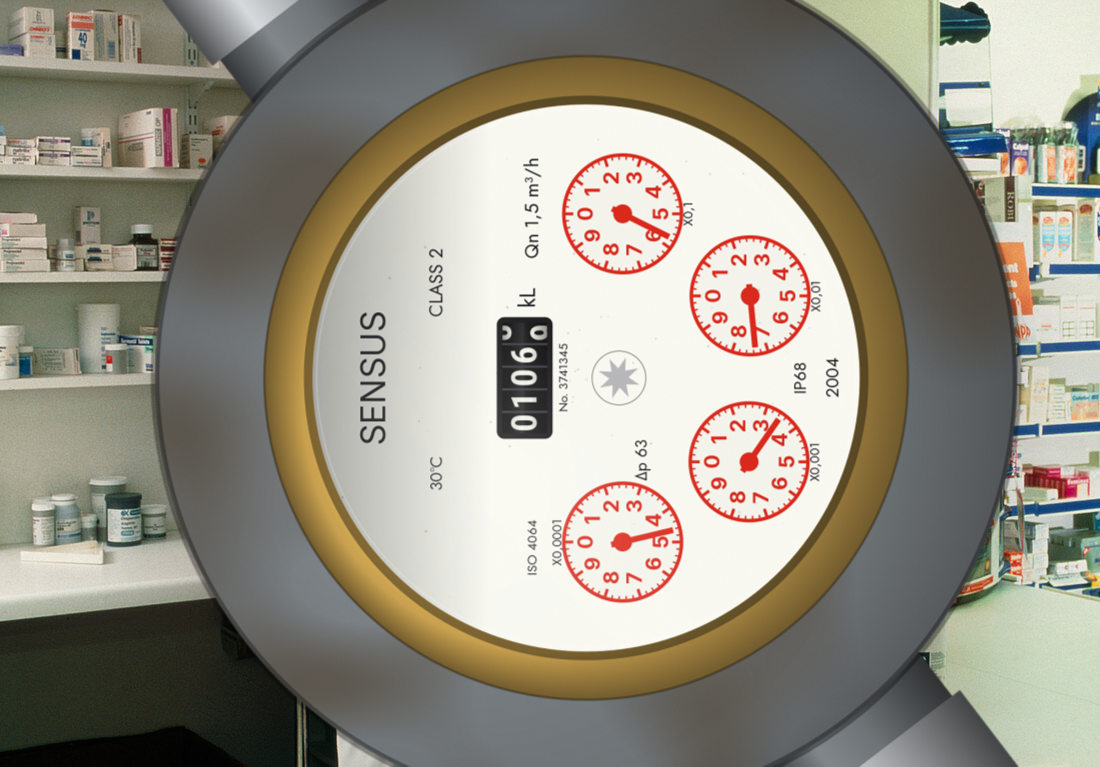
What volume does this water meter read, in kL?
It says 1068.5734 kL
